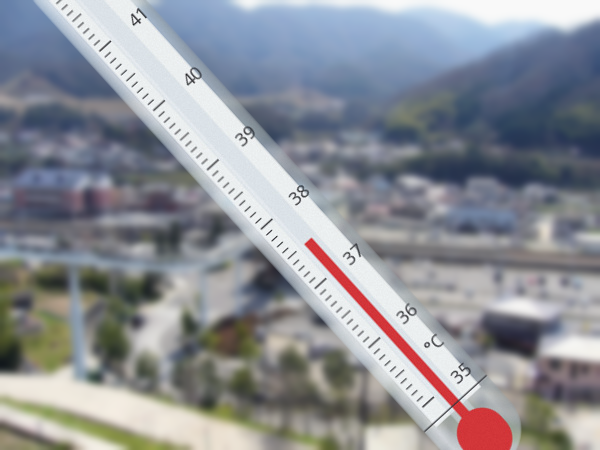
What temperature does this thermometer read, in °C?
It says 37.5 °C
